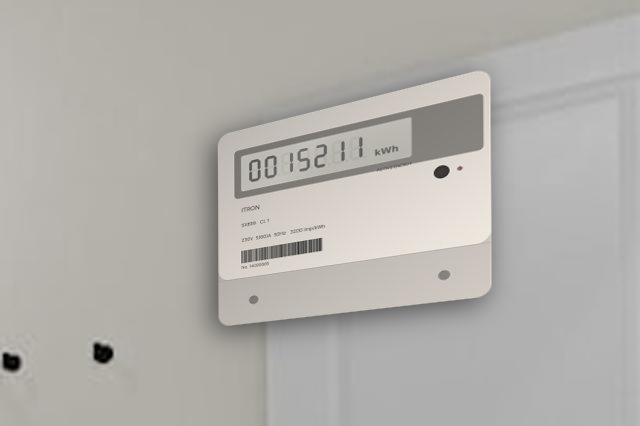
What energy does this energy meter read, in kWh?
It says 15211 kWh
